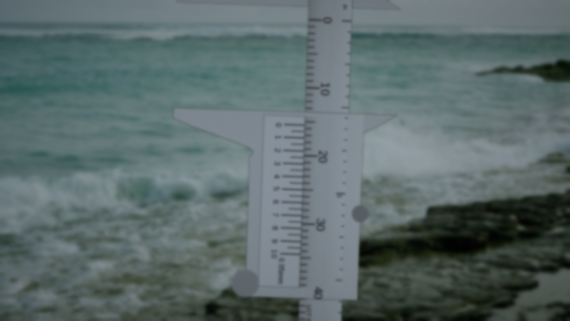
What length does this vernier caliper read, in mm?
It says 15.5 mm
